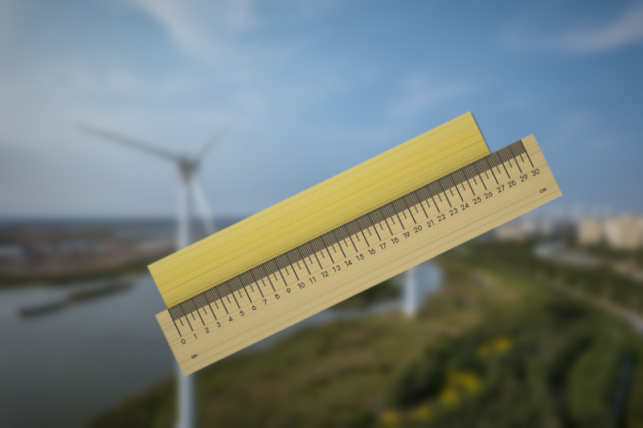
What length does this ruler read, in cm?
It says 27.5 cm
